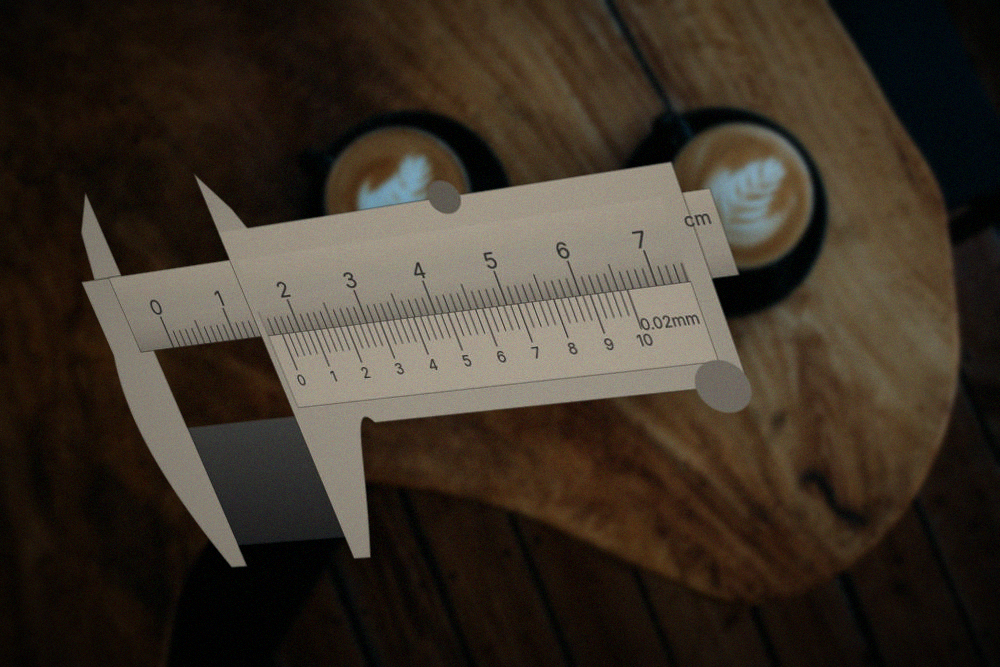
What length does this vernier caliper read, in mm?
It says 17.2 mm
